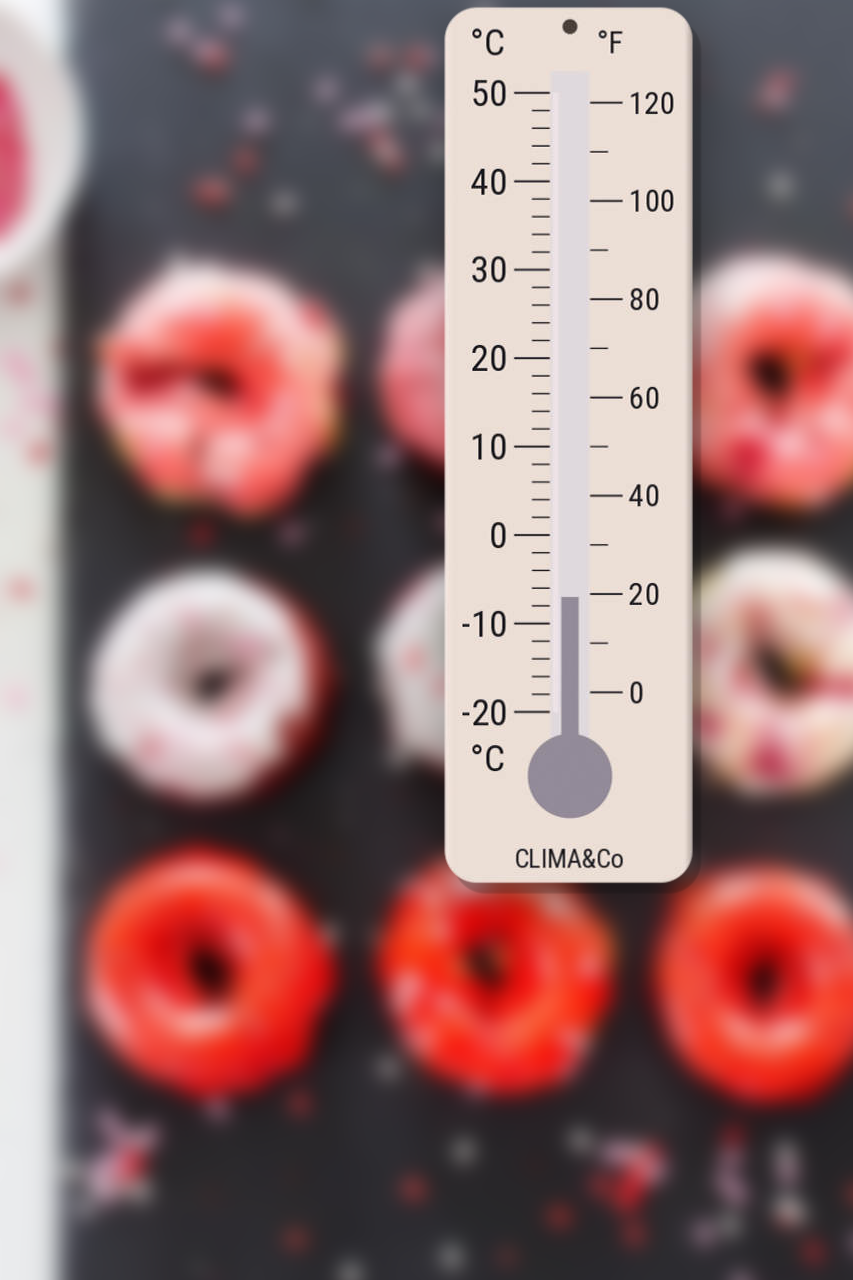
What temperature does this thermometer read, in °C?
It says -7 °C
